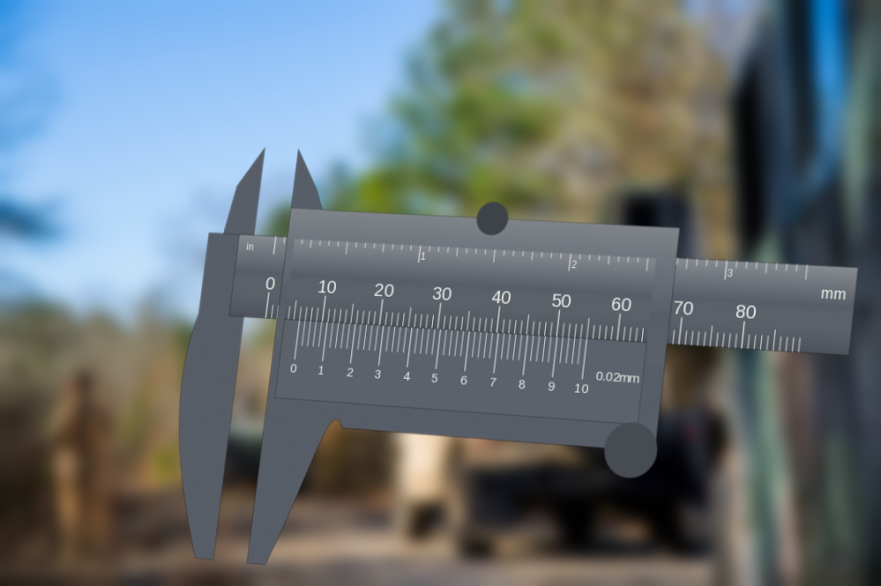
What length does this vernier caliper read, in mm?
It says 6.0 mm
